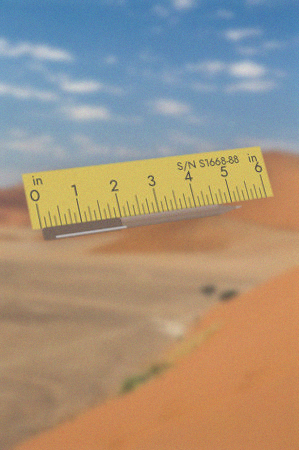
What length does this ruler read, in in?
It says 5.25 in
